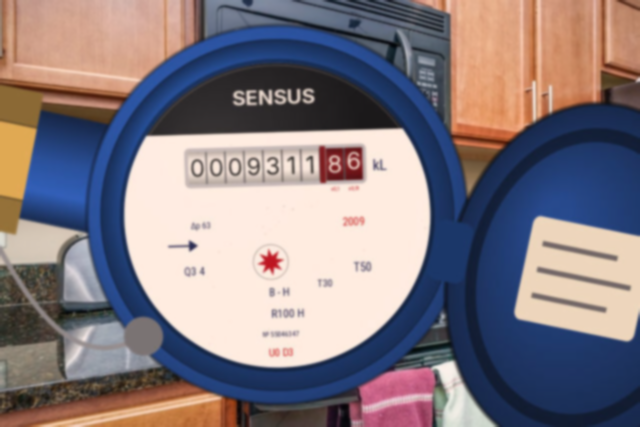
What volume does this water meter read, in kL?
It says 9311.86 kL
